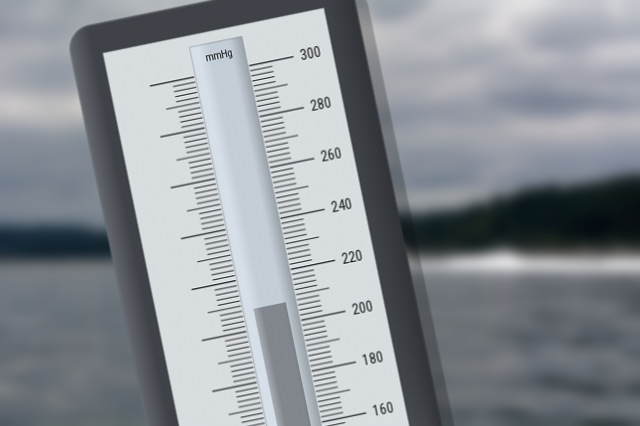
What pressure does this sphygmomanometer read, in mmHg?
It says 208 mmHg
